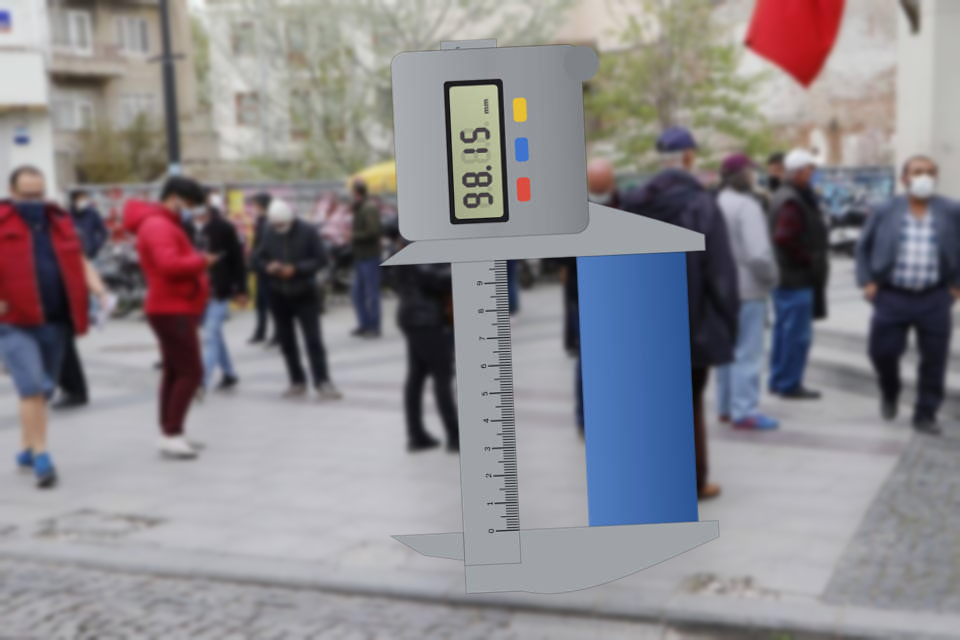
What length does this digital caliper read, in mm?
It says 98.15 mm
